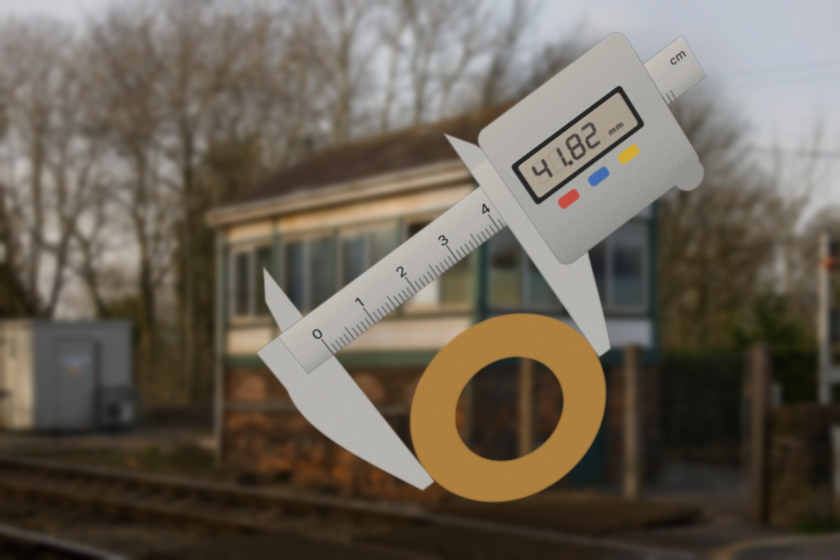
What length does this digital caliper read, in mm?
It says 41.82 mm
